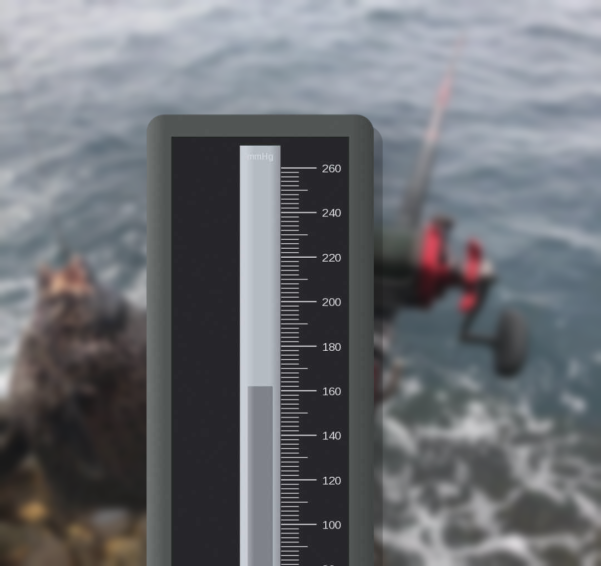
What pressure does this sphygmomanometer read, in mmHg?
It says 162 mmHg
